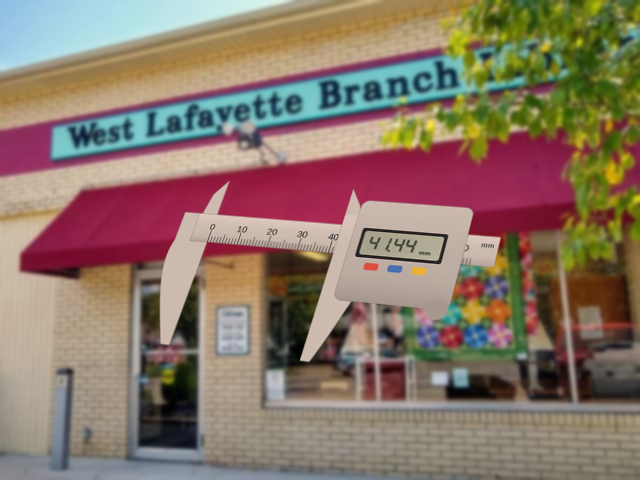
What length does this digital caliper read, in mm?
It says 41.44 mm
